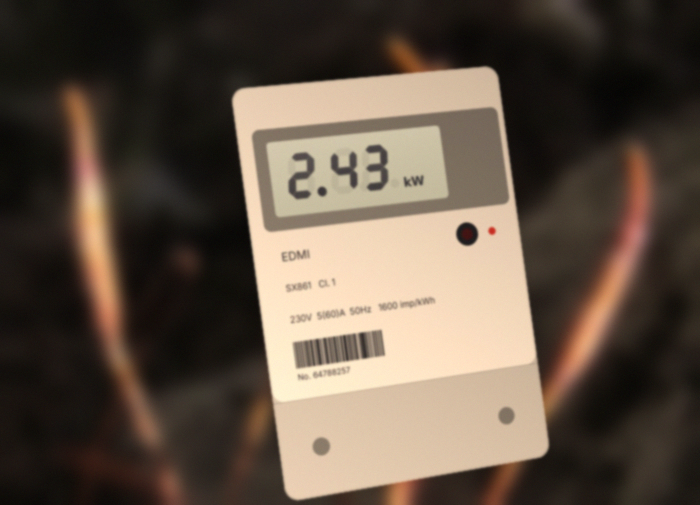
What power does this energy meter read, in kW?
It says 2.43 kW
